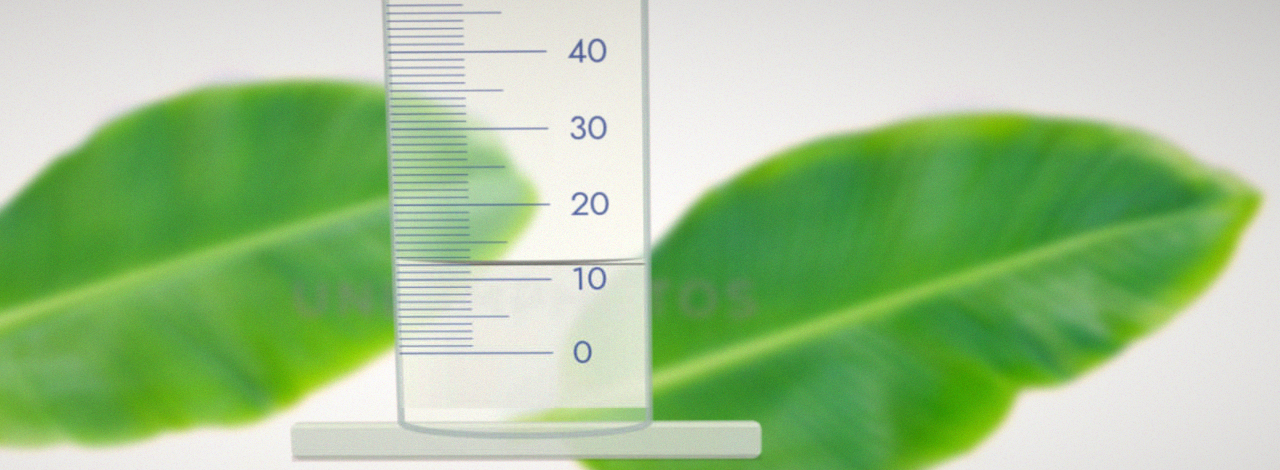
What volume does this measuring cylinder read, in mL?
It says 12 mL
